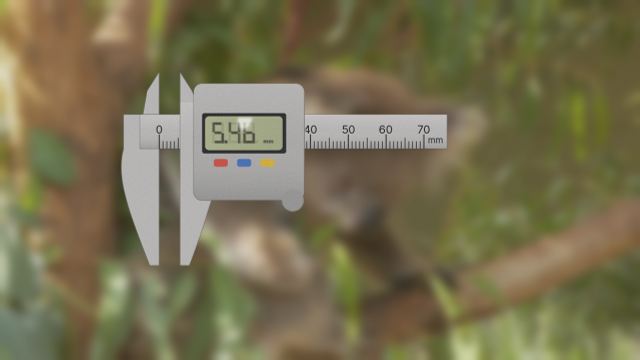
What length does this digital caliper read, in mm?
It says 5.46 mm
